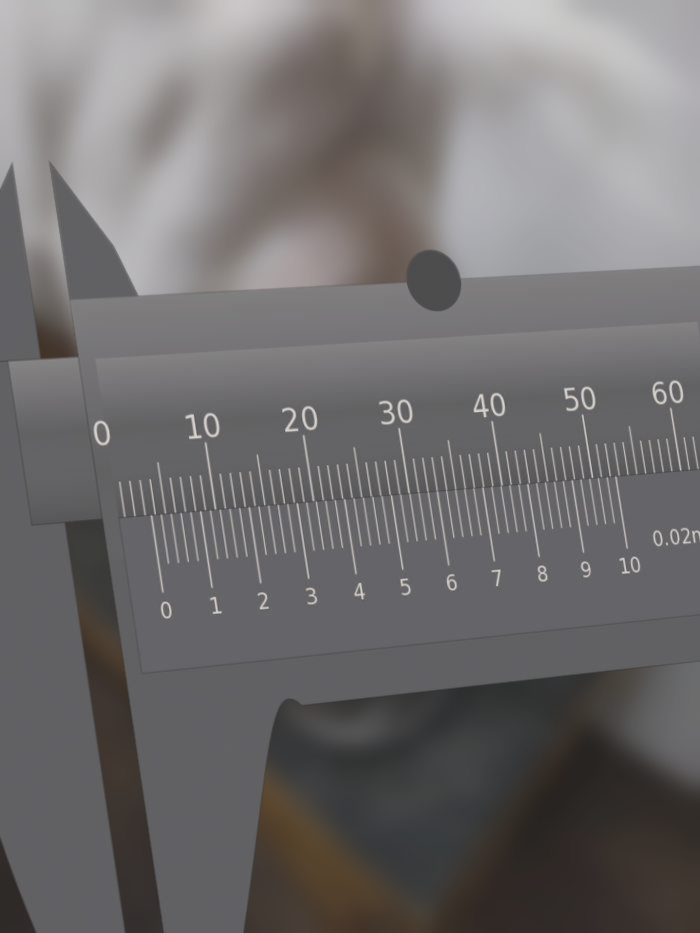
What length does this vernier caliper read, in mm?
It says 3.6 mm
